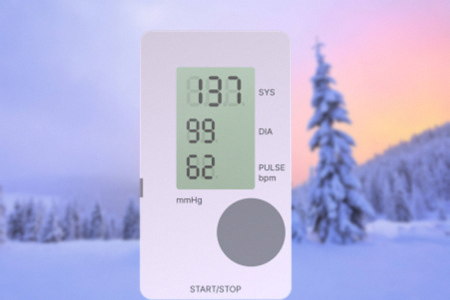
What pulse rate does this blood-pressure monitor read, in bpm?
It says 62 bpm
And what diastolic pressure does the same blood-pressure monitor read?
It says 99 mmHg
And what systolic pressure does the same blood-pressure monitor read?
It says 137 mmHg
